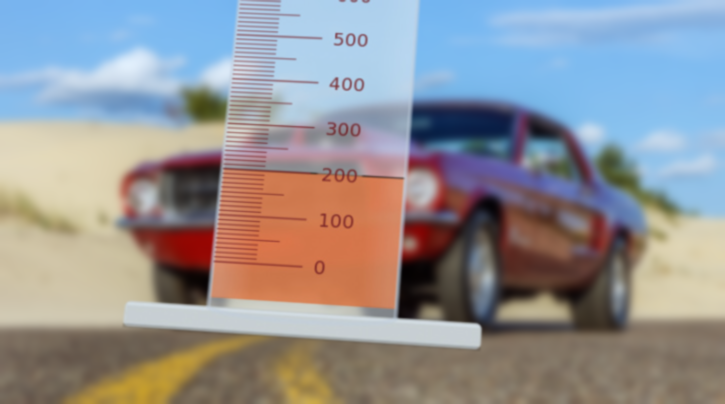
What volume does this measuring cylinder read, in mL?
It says 200 mL
